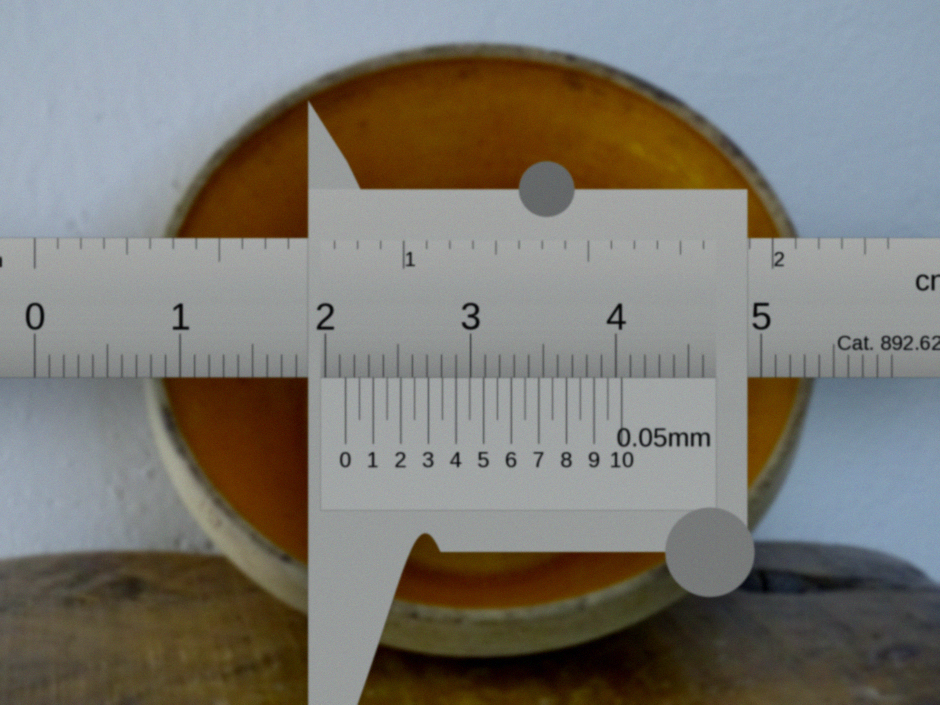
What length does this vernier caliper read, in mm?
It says 21.4 mm
